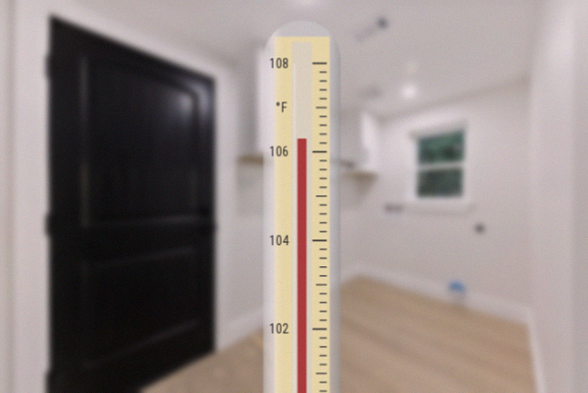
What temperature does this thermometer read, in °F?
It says 106.3 °F
